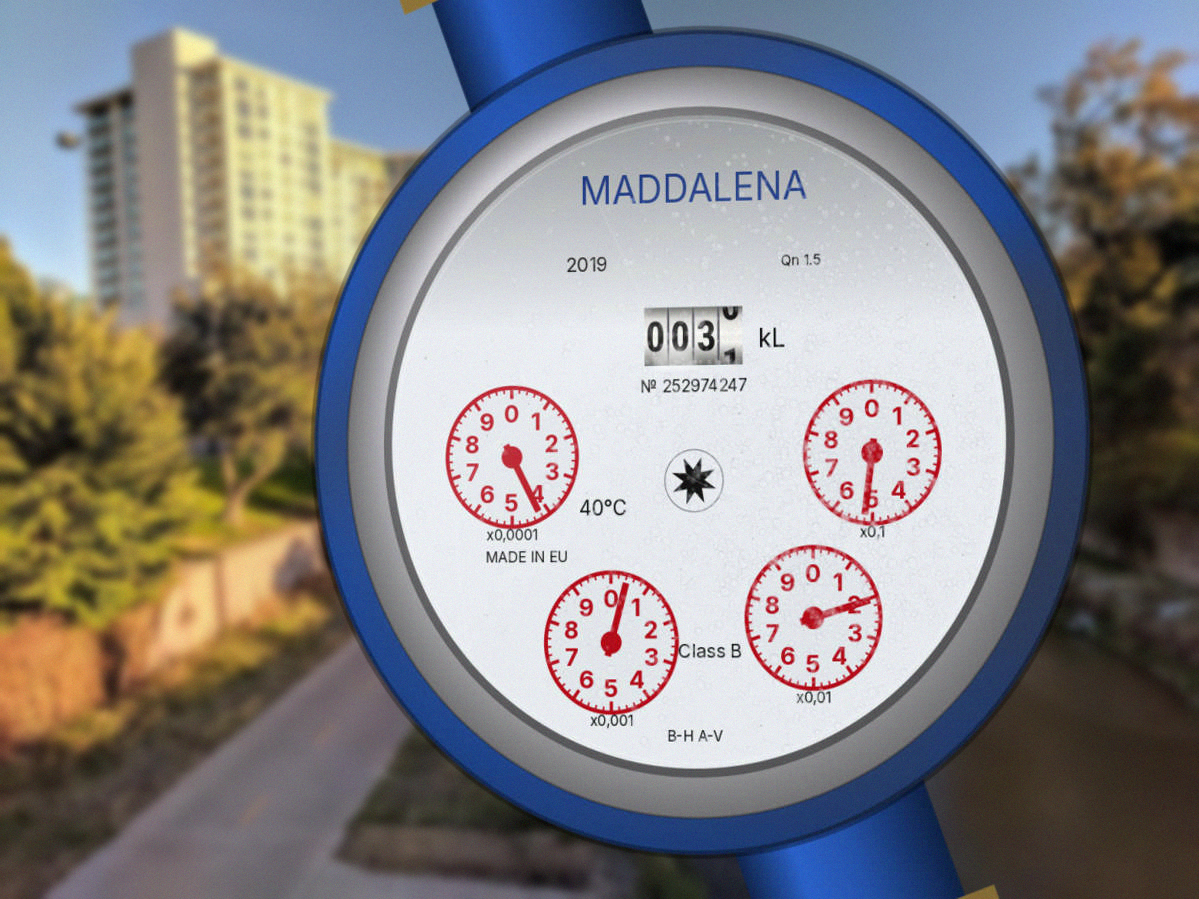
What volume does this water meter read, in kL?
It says 30.5204 kL
